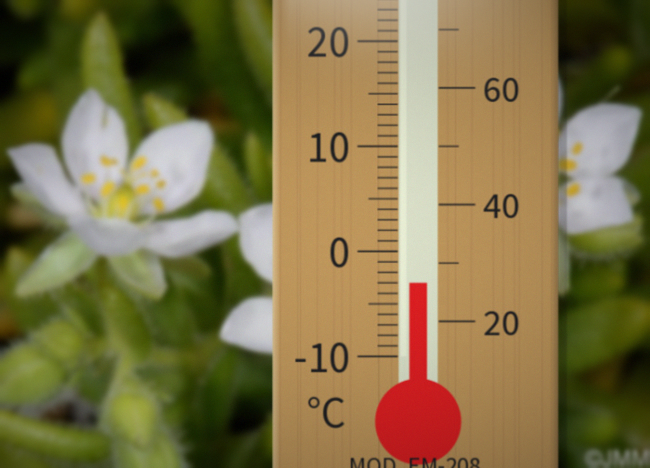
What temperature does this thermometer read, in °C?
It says -3 °C
